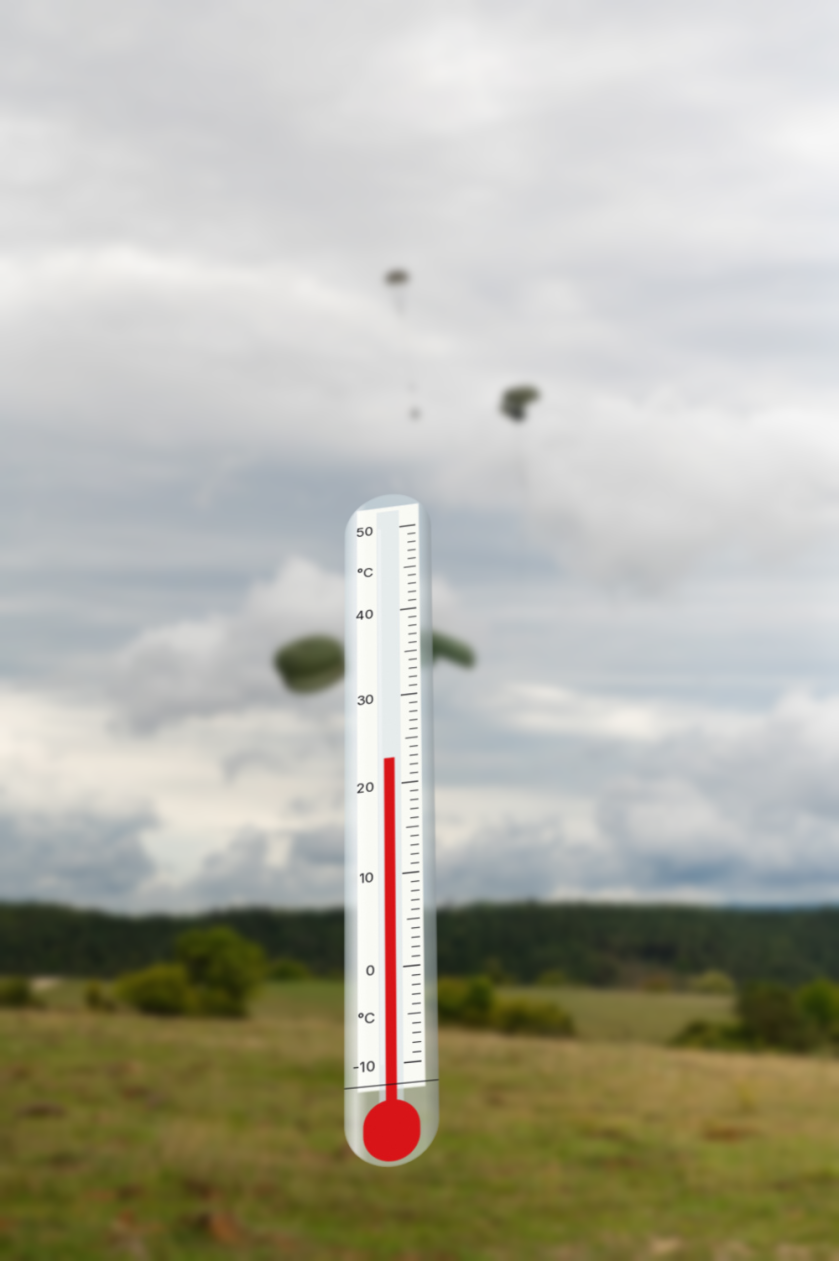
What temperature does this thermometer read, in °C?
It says 23 °C
